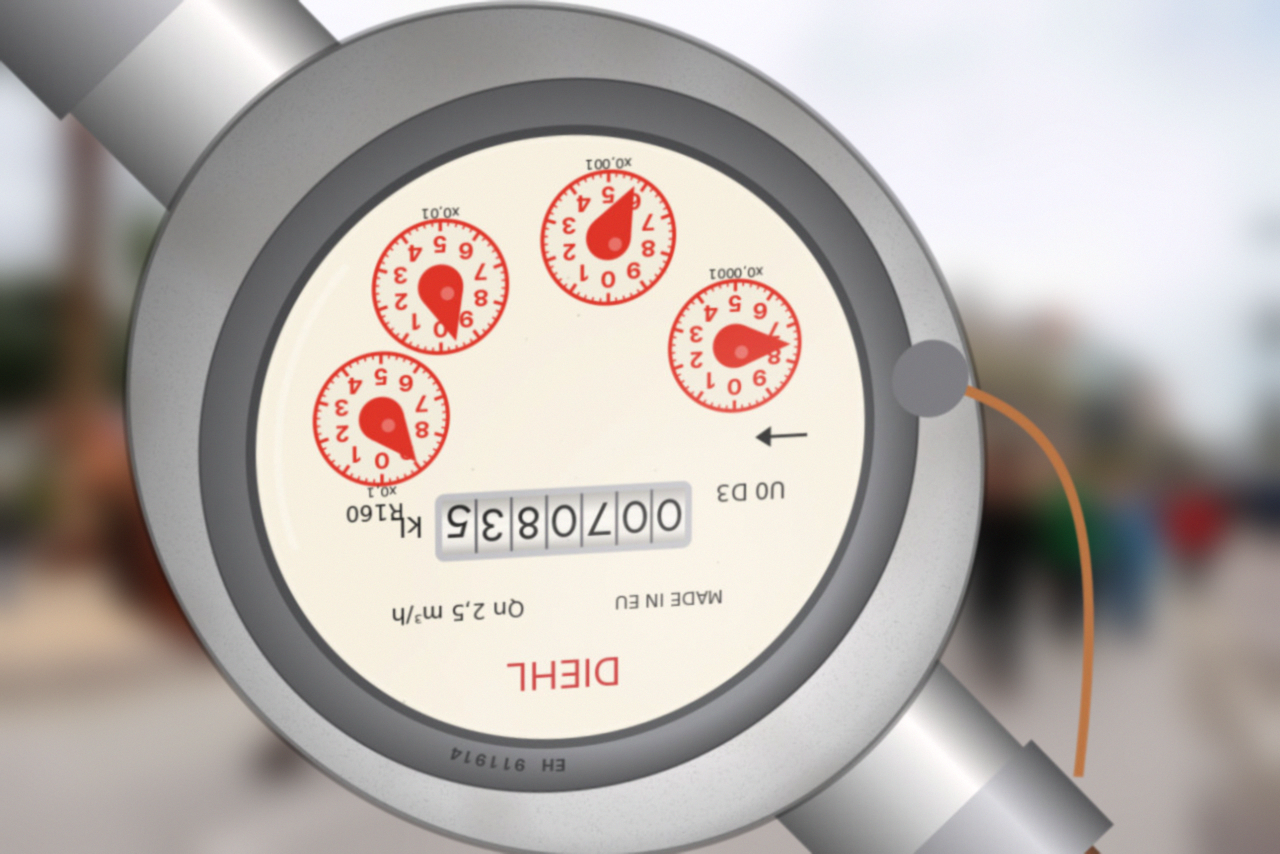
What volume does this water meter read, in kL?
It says 70834.8957 kL
